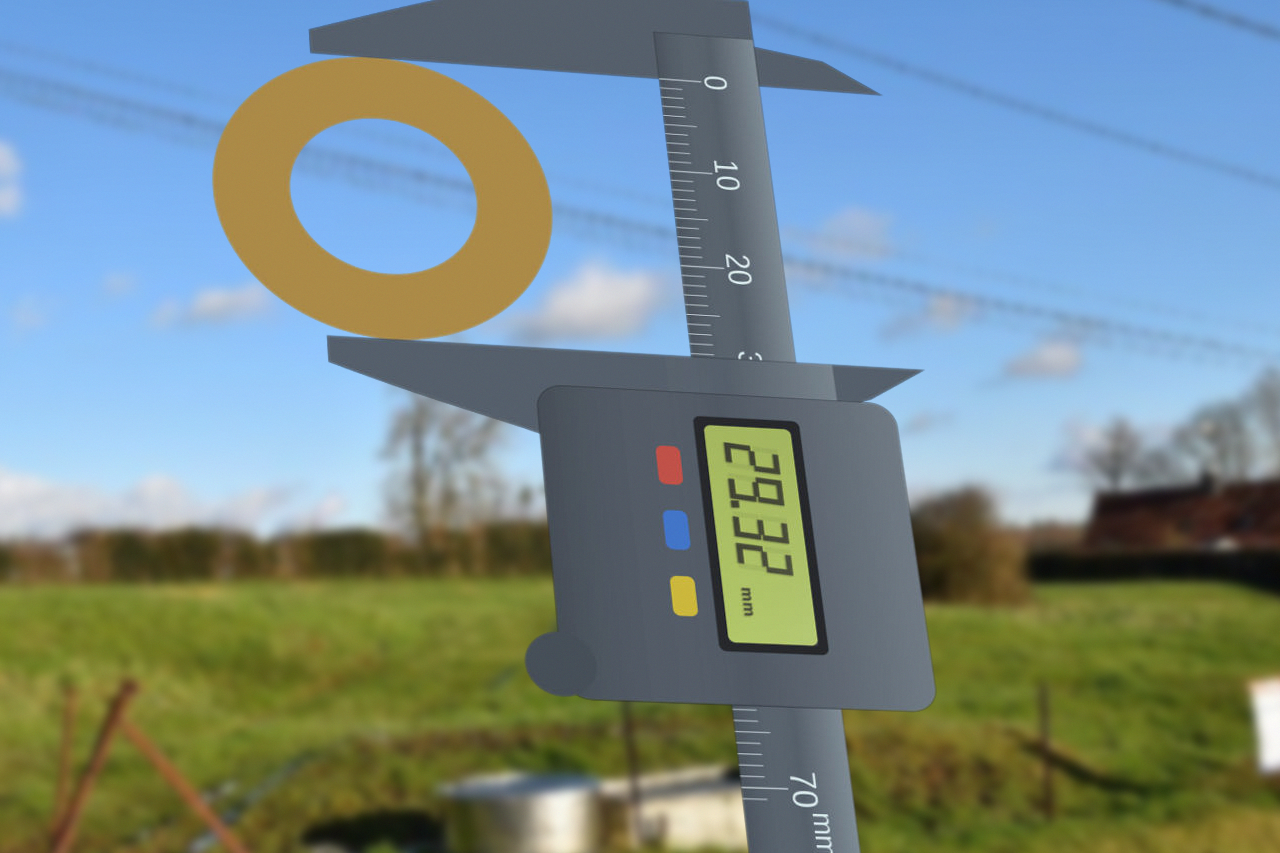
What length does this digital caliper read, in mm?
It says 29.32 mm
